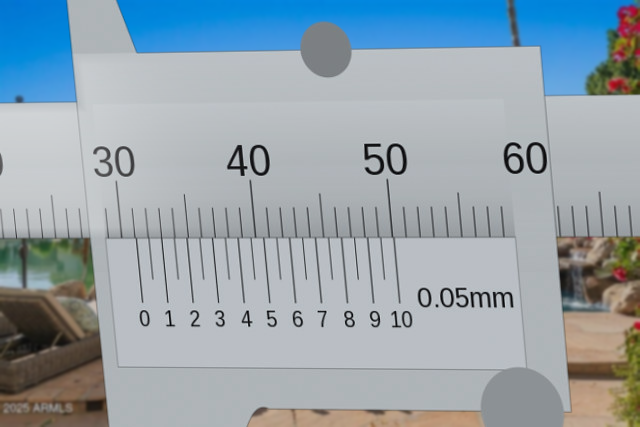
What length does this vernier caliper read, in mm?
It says 31.1 mm
